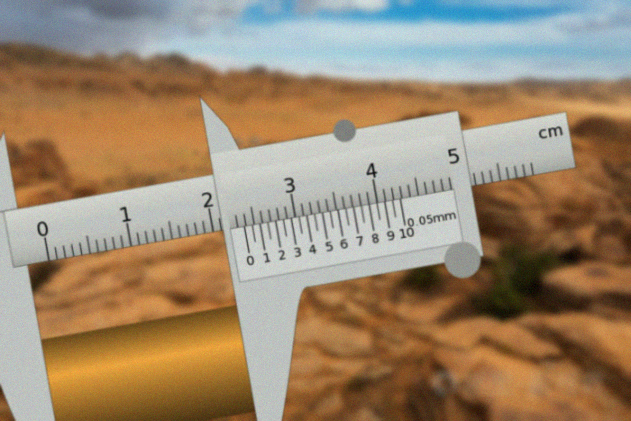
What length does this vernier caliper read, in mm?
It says 23.8 mm
